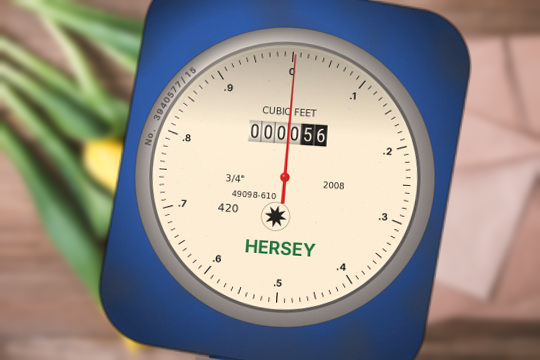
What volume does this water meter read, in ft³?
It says 56.00 ft³
